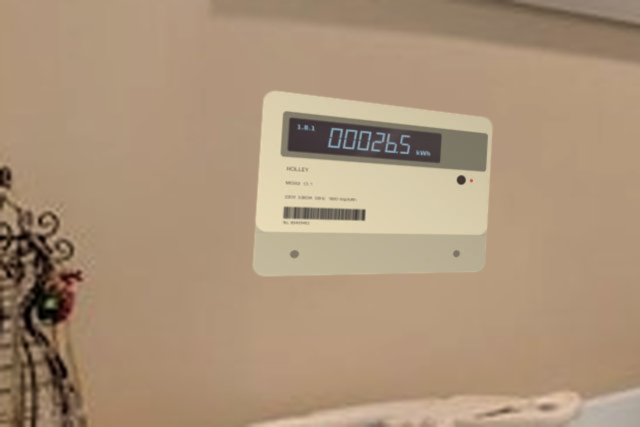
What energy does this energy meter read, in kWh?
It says 26.5 kWh
